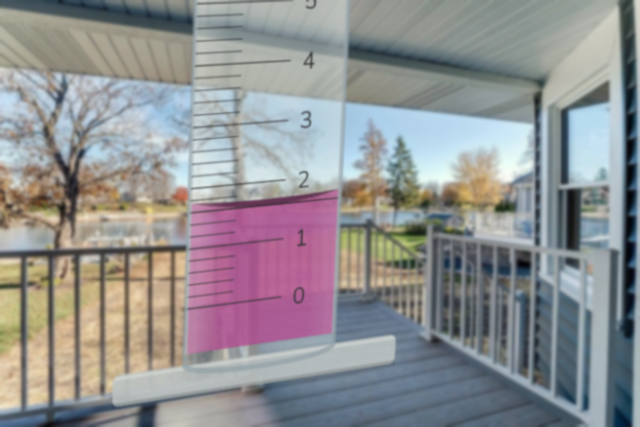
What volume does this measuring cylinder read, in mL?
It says 1.6 mL
